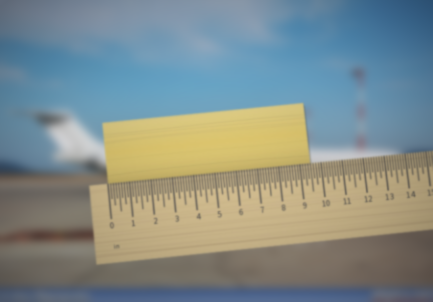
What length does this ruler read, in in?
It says 9.5 in
